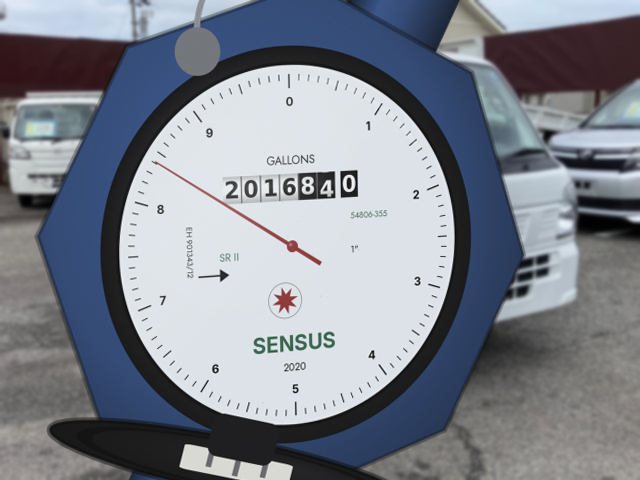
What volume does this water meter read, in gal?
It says 2016838.4 gal
